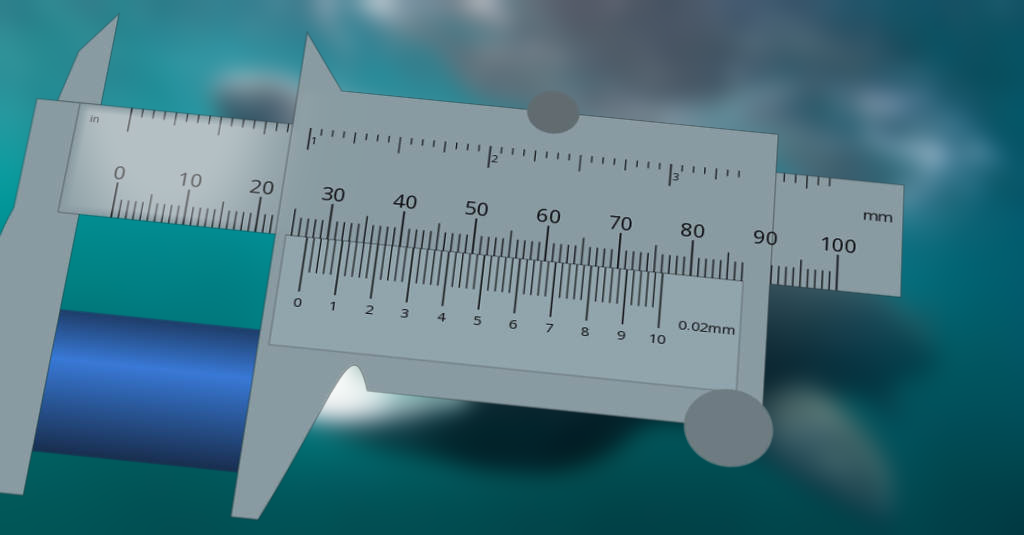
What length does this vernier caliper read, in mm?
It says 27.2 mm
